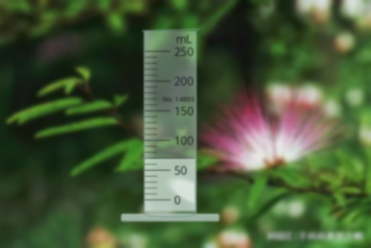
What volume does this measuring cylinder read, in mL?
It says 70 mL
